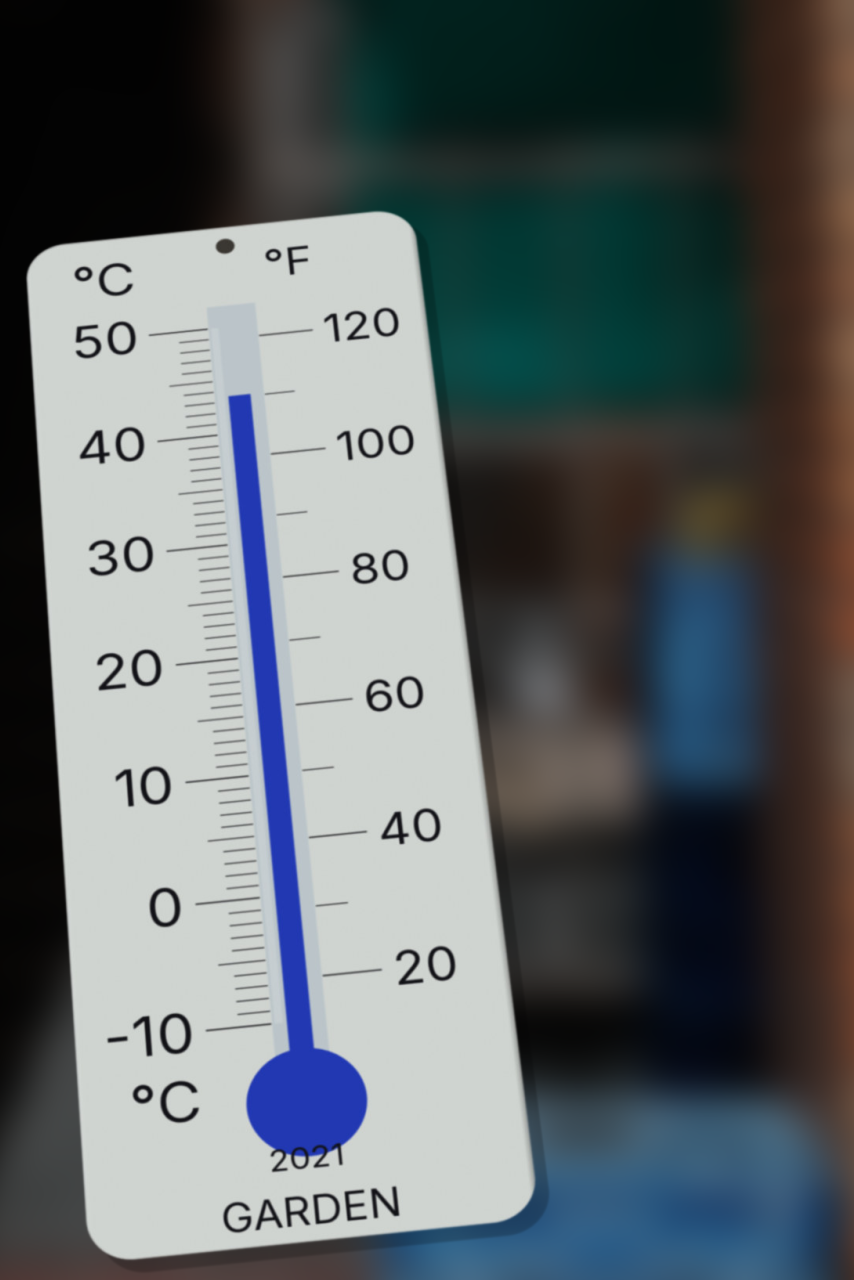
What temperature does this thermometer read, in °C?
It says 43.5 °C
